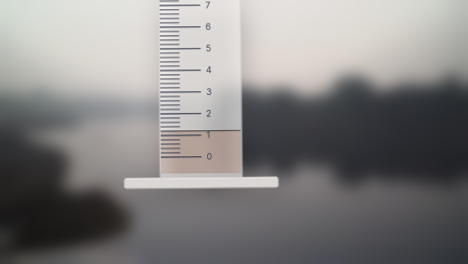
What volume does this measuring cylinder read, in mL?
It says 1.2 mL
